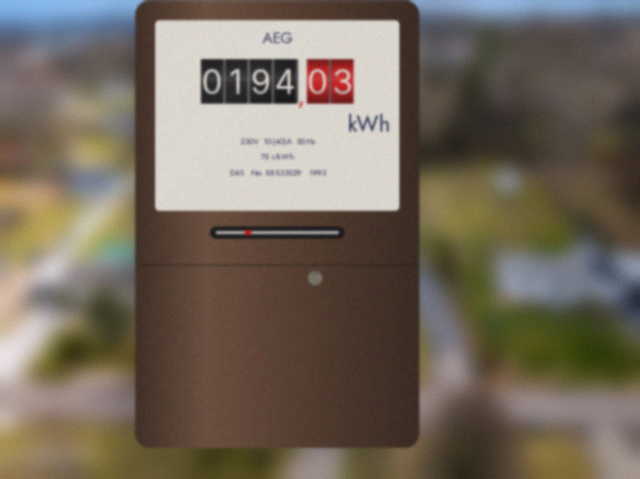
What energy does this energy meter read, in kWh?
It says 194.03 kWh
